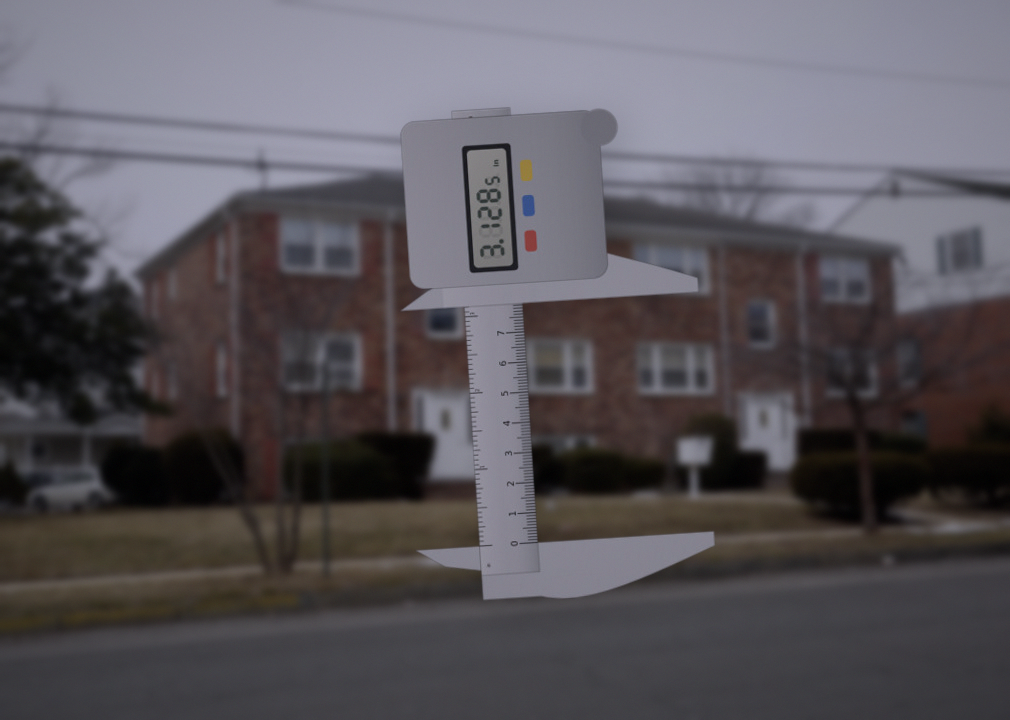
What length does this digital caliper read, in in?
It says 3.1285 in
